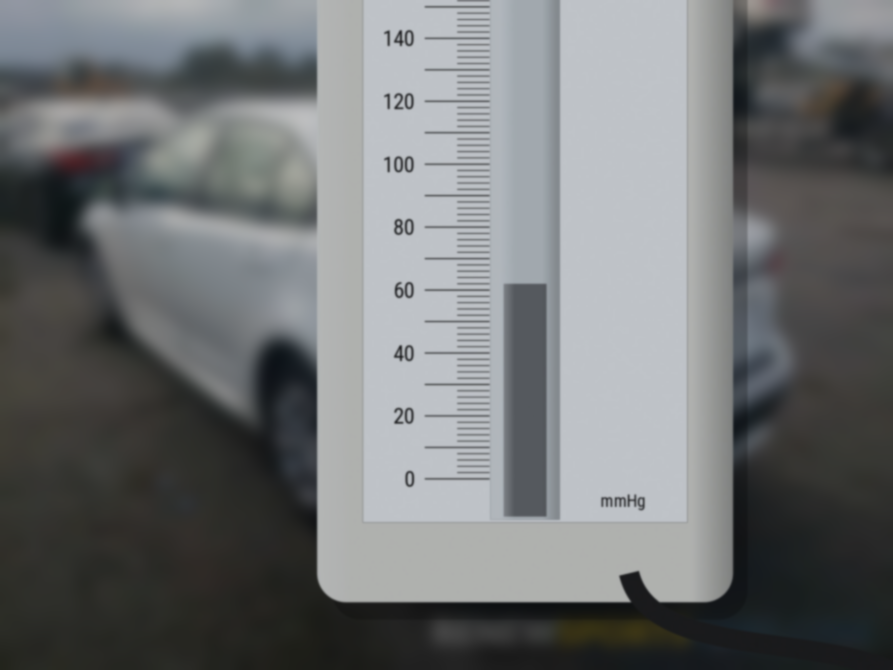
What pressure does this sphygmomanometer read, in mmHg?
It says 62 mmHg
